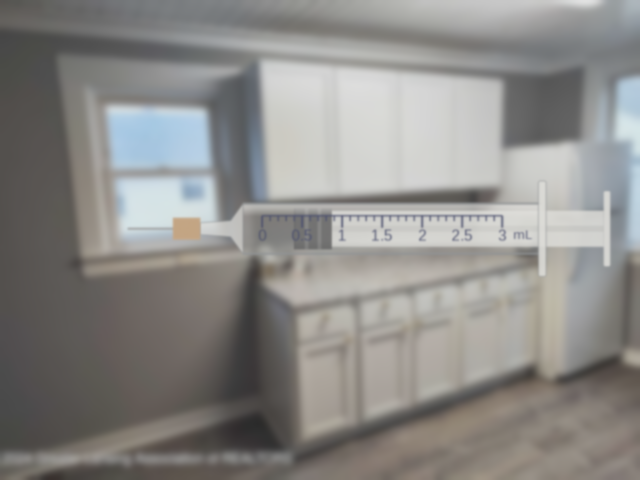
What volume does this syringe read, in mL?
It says 0.4 mL
